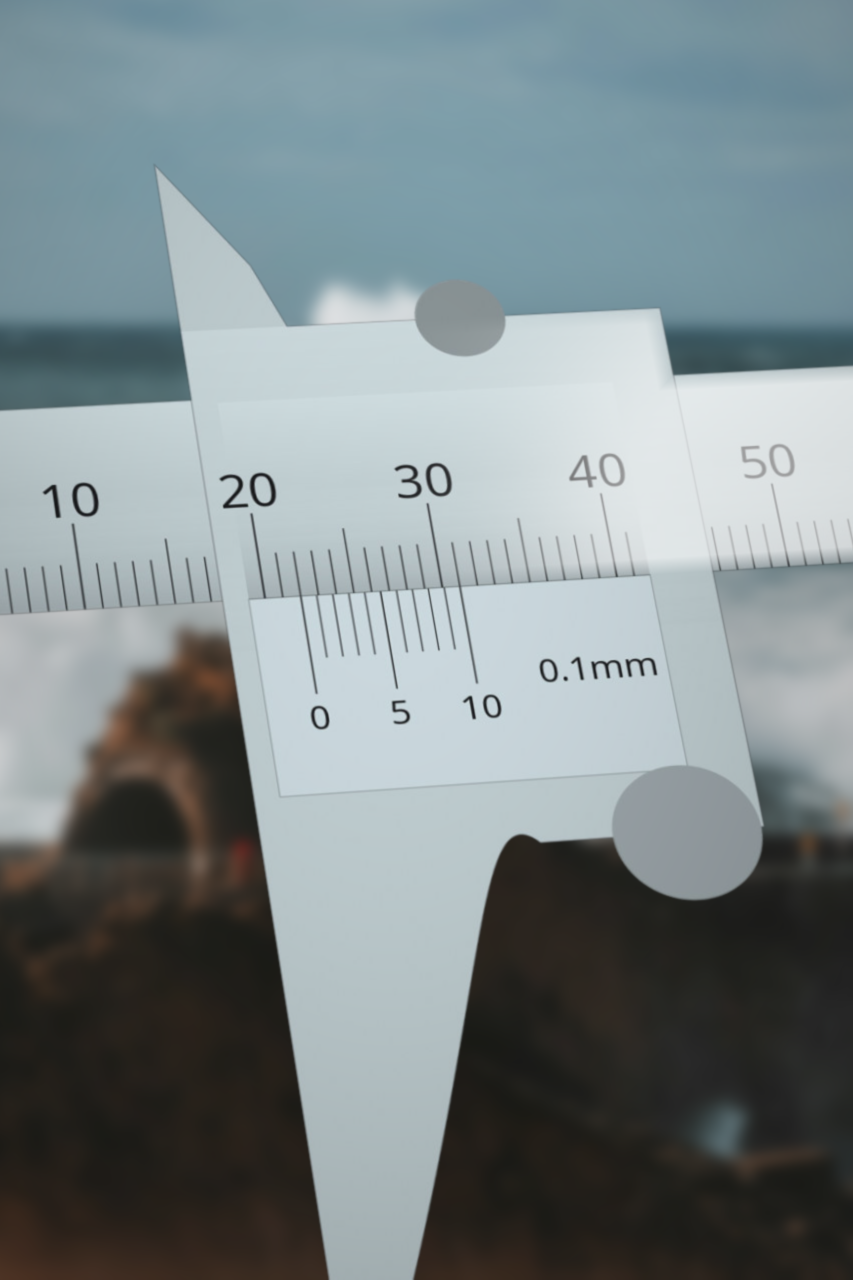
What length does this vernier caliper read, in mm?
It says 22.0 mm
